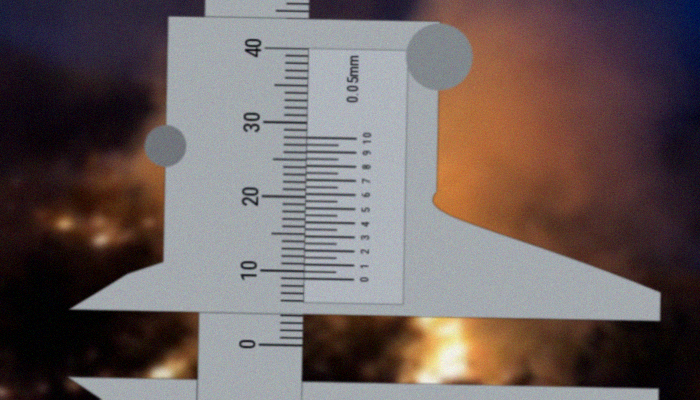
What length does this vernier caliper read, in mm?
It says 9.0 mm
